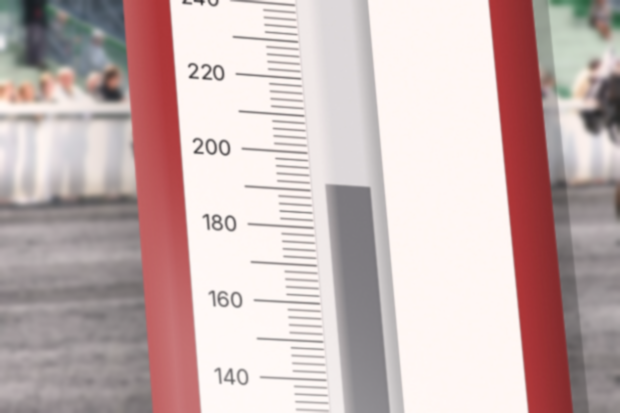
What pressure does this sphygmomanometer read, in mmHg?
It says 192 mmHg
